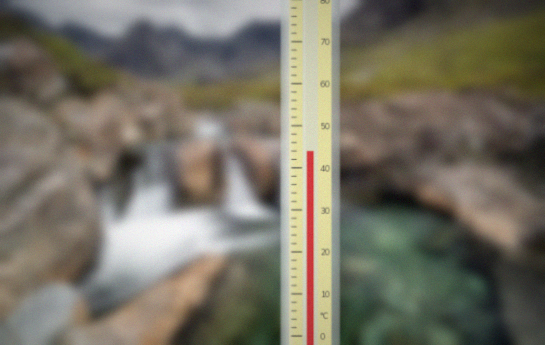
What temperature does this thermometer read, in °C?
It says 44 °C
